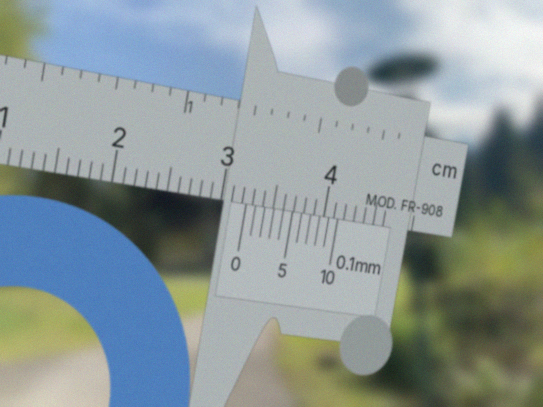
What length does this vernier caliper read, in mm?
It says 32.4 mm
